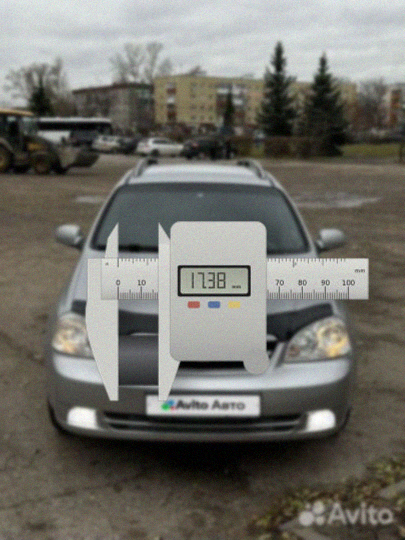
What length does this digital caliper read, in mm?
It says 17.38 mm
